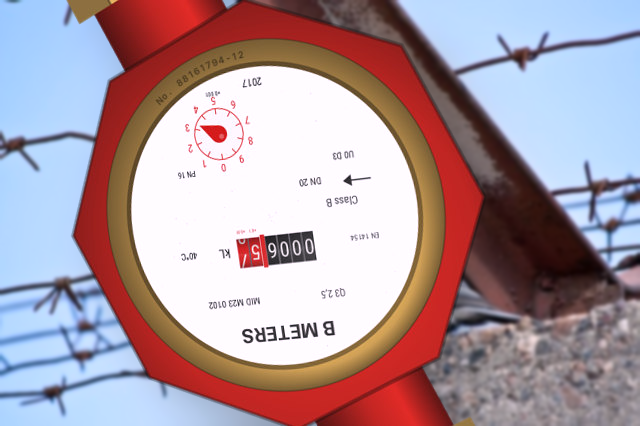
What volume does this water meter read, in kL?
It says 6.573 kL
